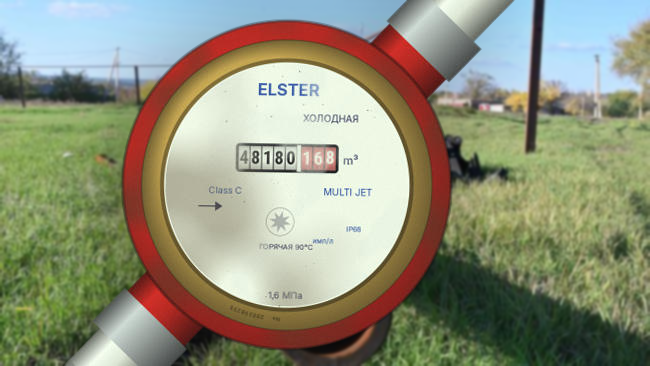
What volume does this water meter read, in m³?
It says 48180.168 m³
